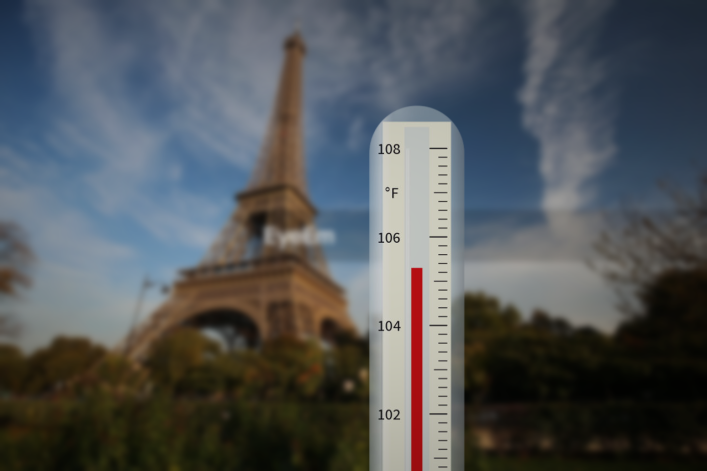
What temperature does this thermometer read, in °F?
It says 105.3 °F
